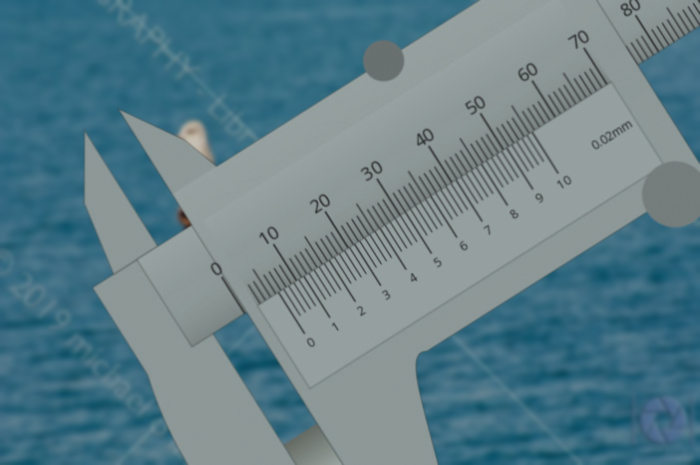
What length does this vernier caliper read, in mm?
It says 6.5 mm
